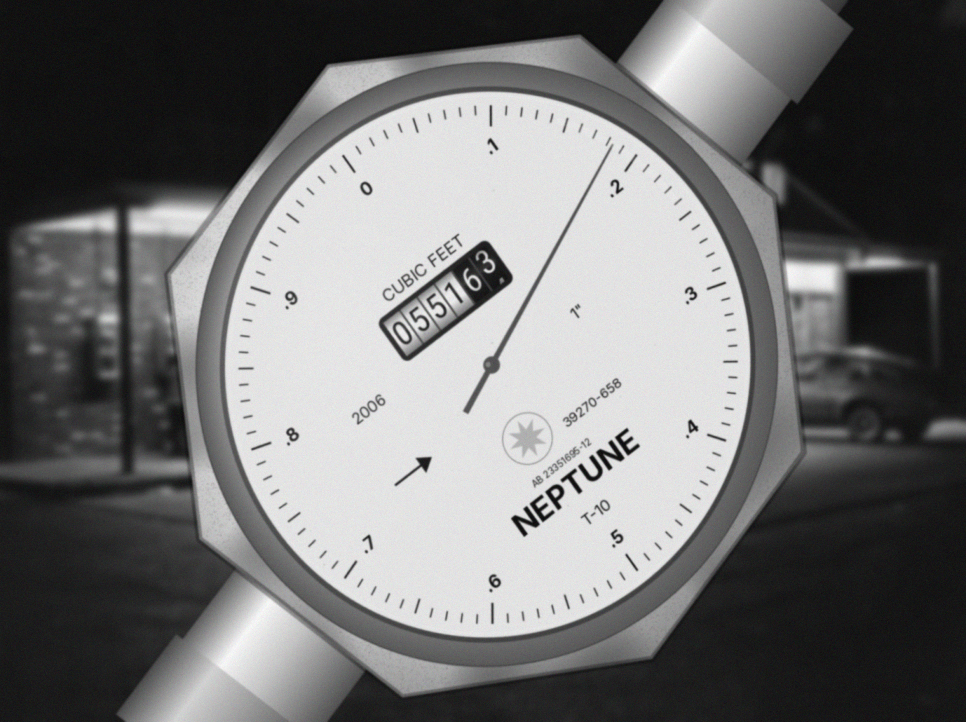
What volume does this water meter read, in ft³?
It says 55163.18 ft³
